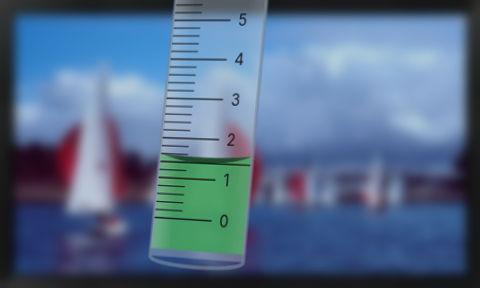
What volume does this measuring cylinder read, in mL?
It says 1.4 mL
